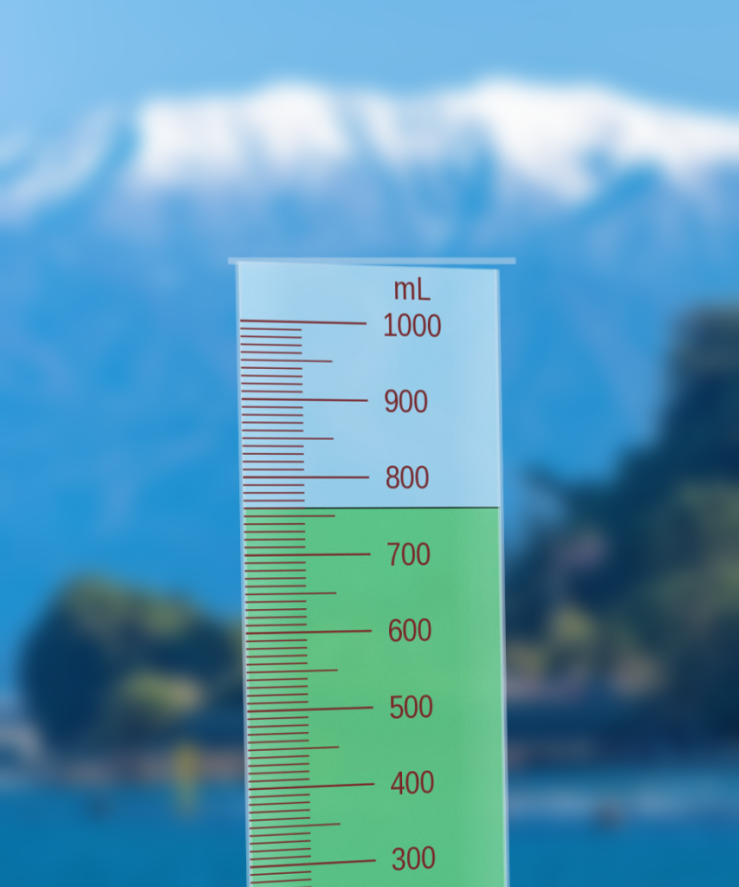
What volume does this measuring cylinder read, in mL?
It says 760 mL
